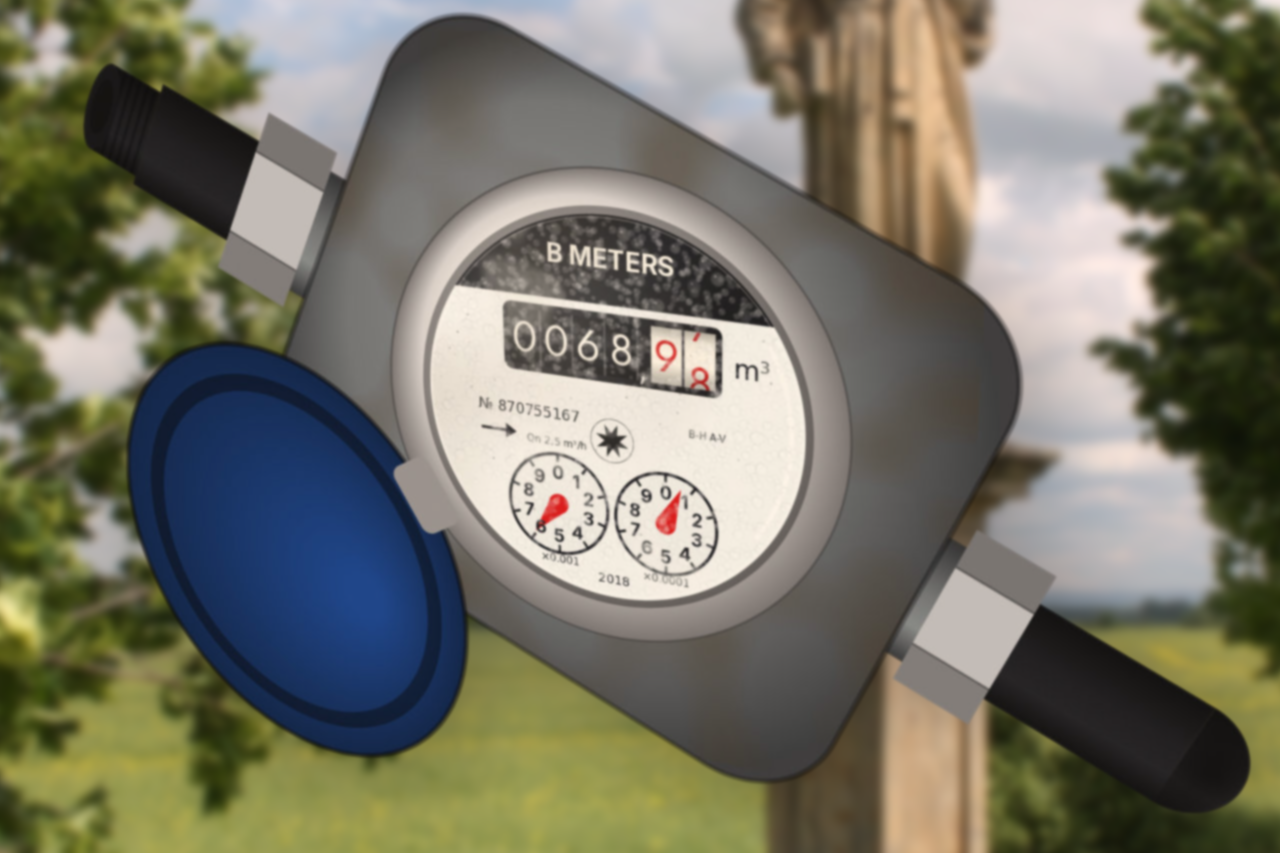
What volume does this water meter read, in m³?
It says 68.9760 m³
